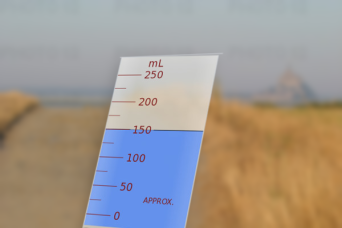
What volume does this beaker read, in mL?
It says 150 mL
